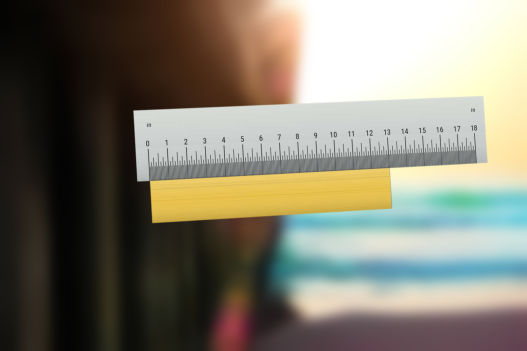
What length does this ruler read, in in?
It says 13 in
